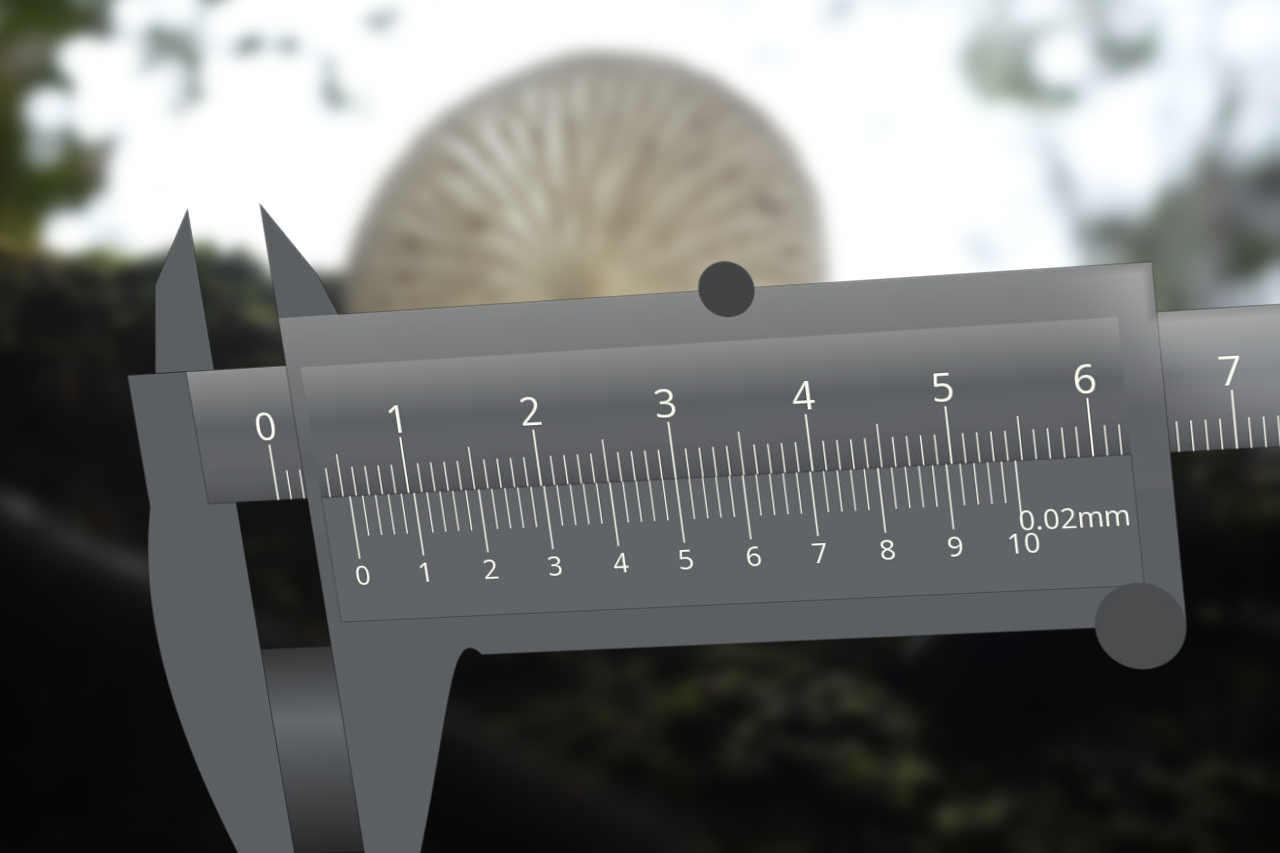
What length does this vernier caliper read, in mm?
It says 5.5 mm
